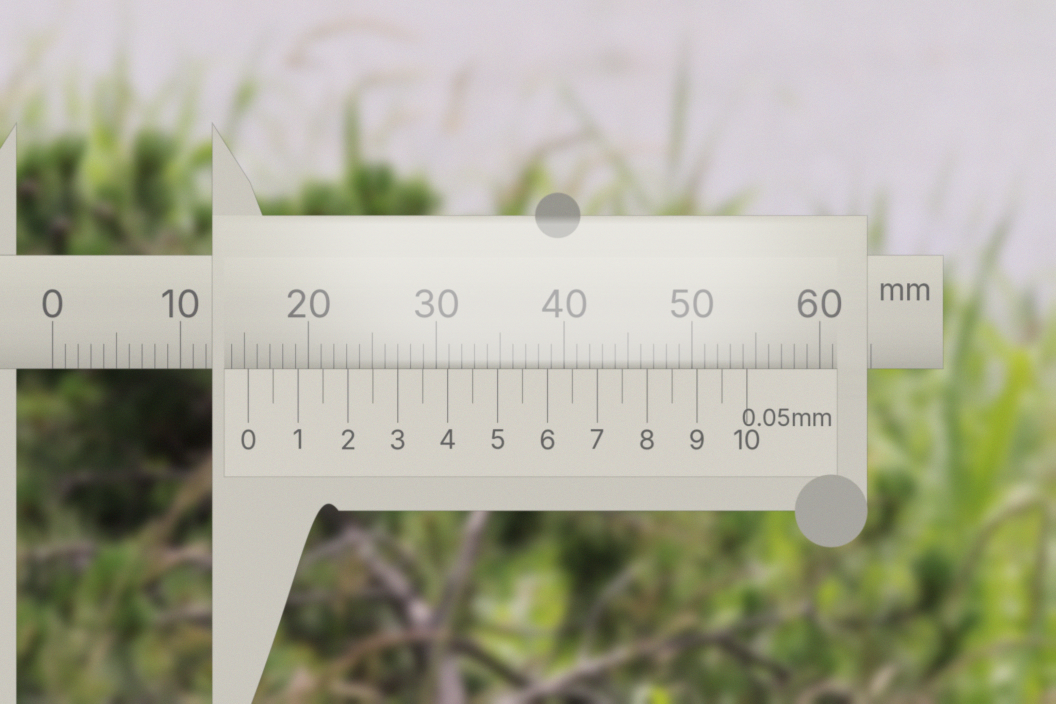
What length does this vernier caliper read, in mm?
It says 15.3 mm
